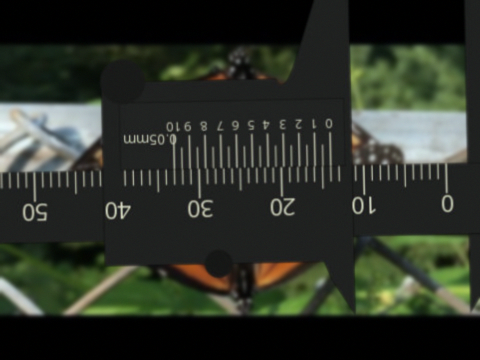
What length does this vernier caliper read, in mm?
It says 14.0 mm
